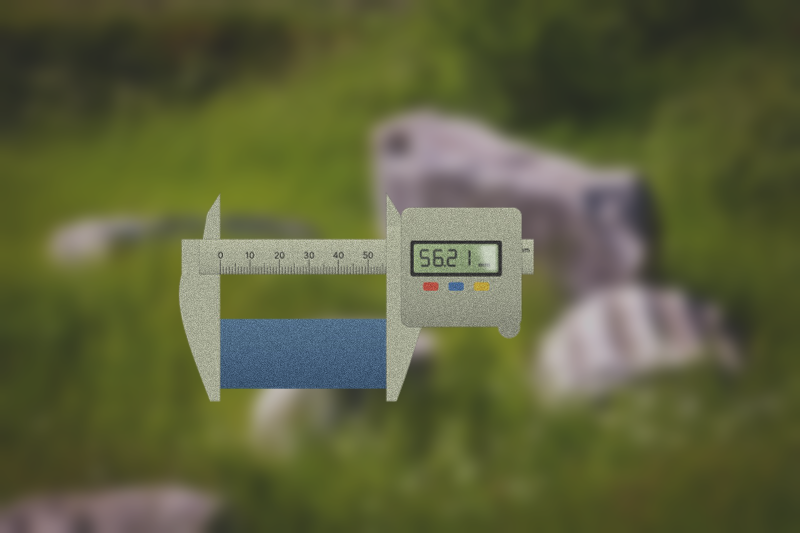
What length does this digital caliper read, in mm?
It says 56.21 mm
